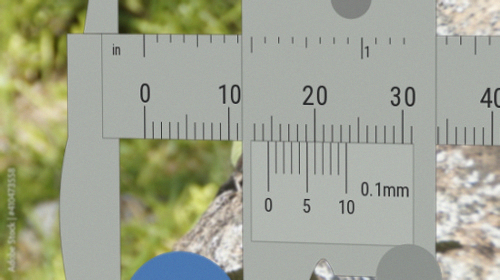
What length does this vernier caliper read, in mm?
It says 14.6 mm
